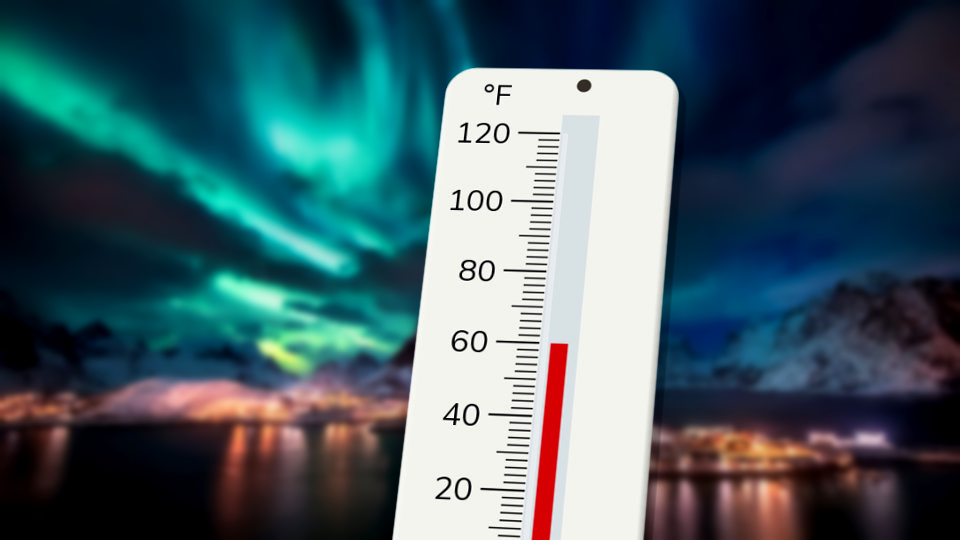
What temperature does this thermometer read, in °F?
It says 60 °F
